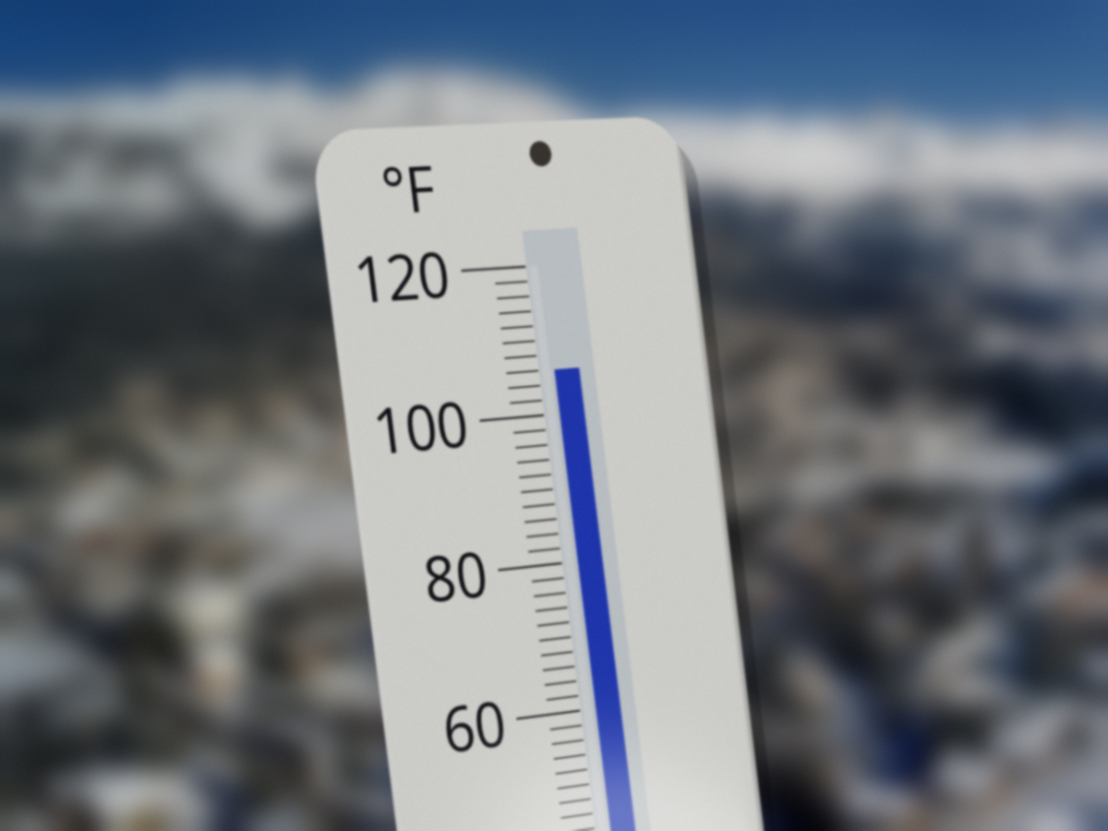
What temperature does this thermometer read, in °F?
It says 106 °F
